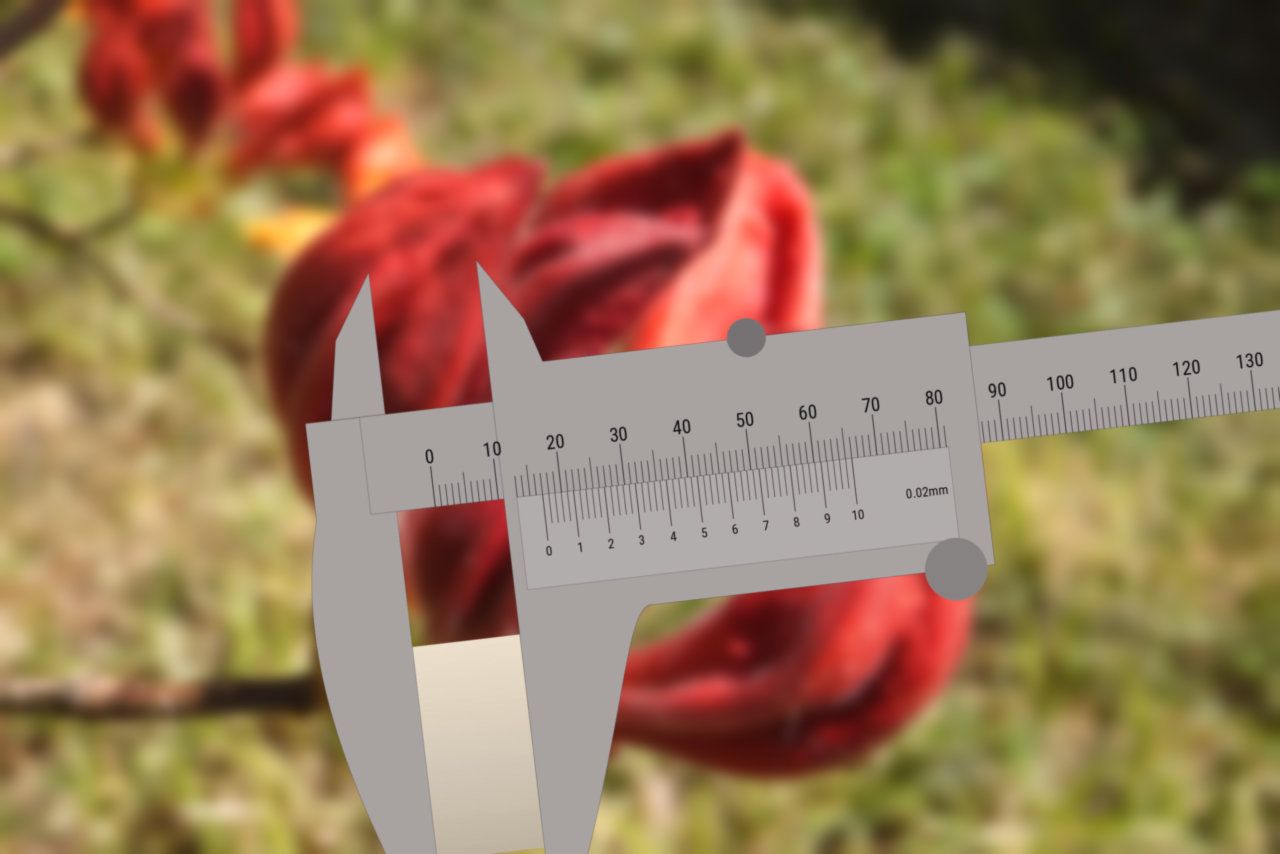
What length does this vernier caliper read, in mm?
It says 17.0 mm
